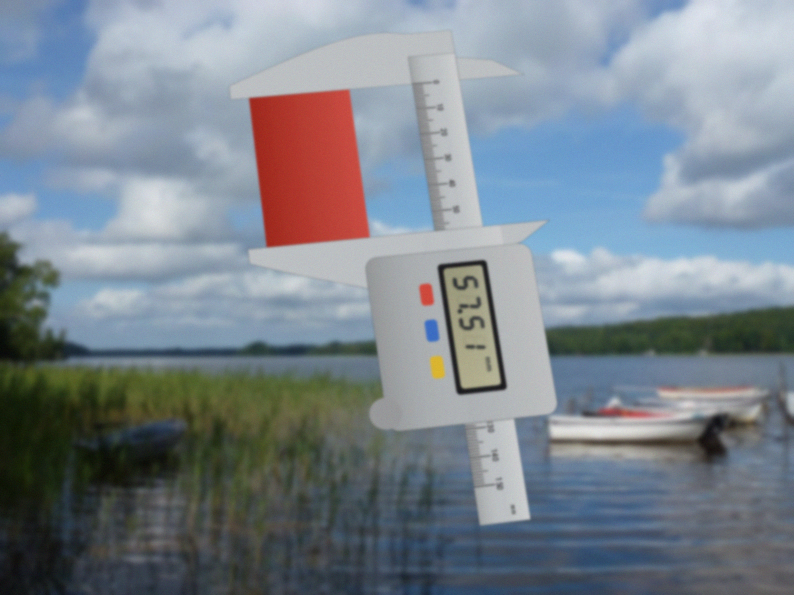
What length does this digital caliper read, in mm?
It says 57.51 mm
